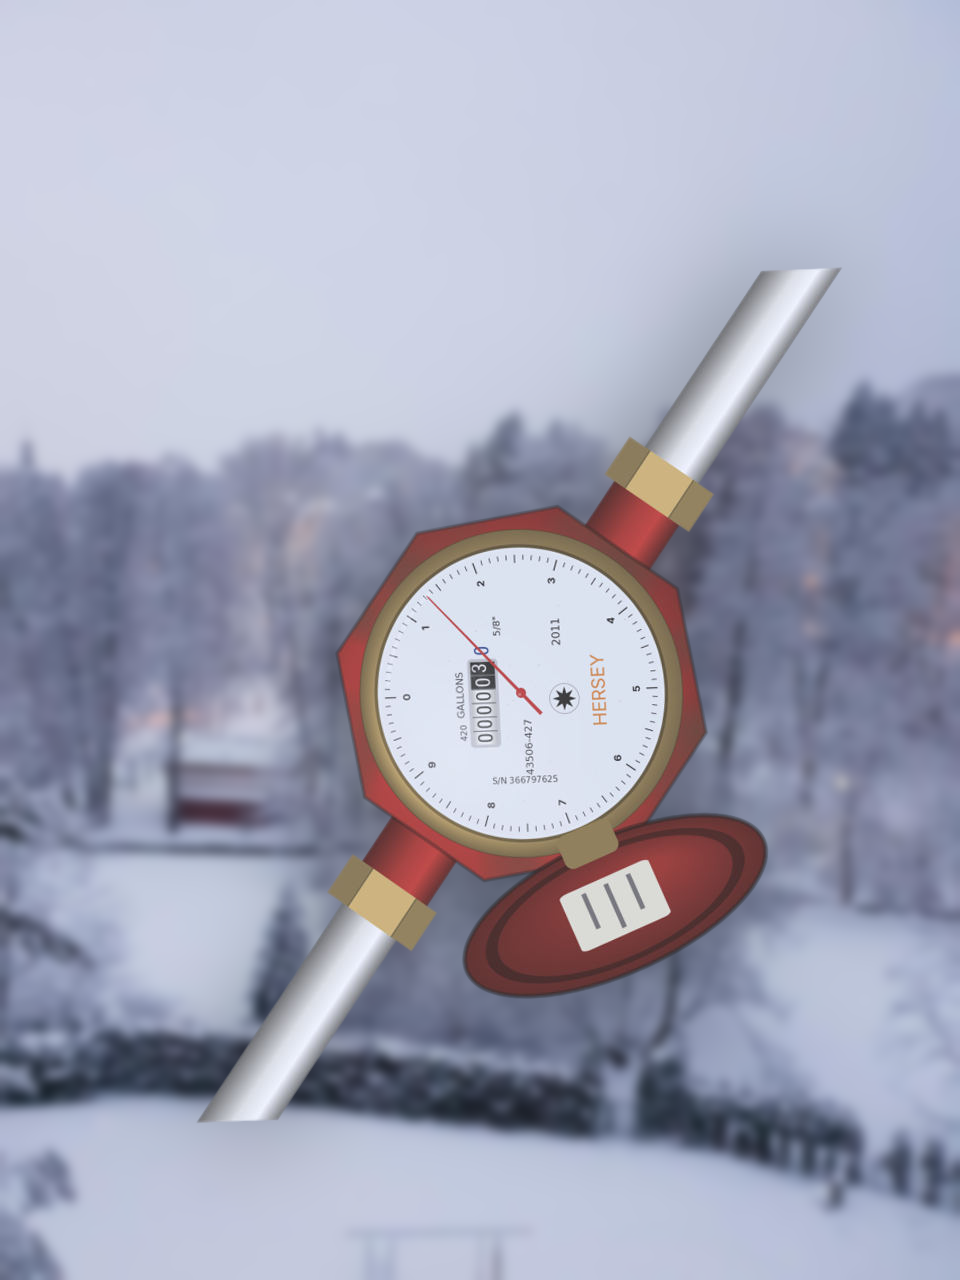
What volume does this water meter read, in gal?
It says 31.3 gal
